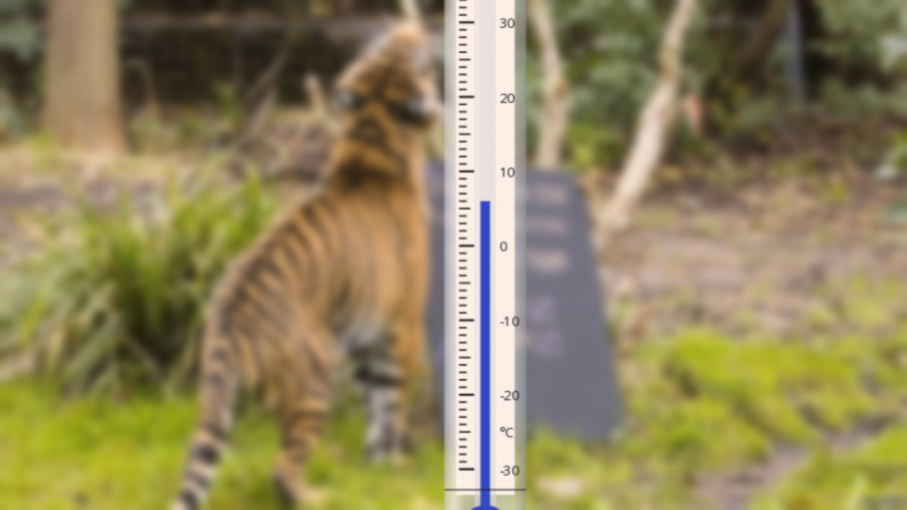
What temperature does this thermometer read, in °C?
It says 6 °C
